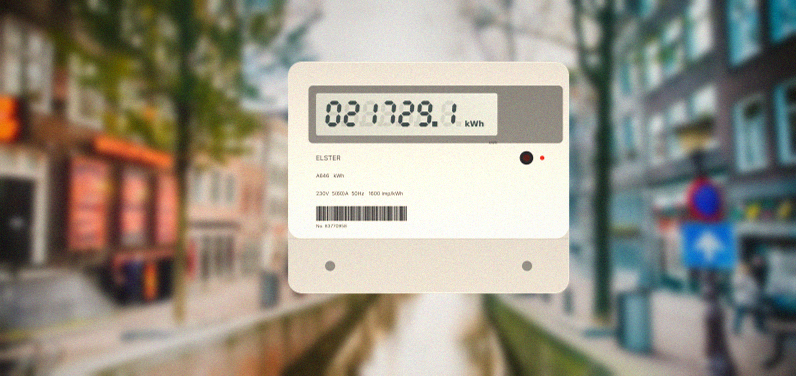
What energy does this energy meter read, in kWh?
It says 21729.1 kWh
